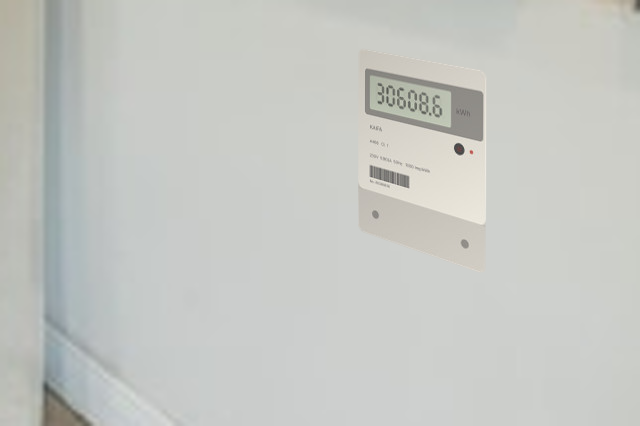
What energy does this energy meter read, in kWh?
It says 30608.6 kWh
